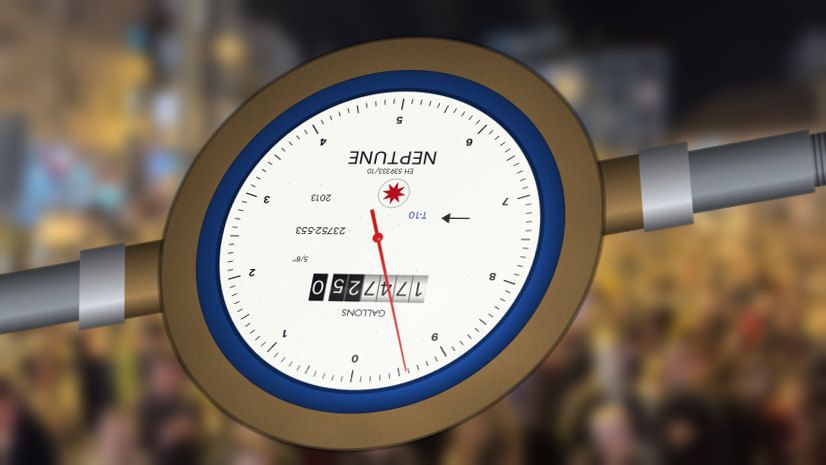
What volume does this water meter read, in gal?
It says 1747249.4 gal
